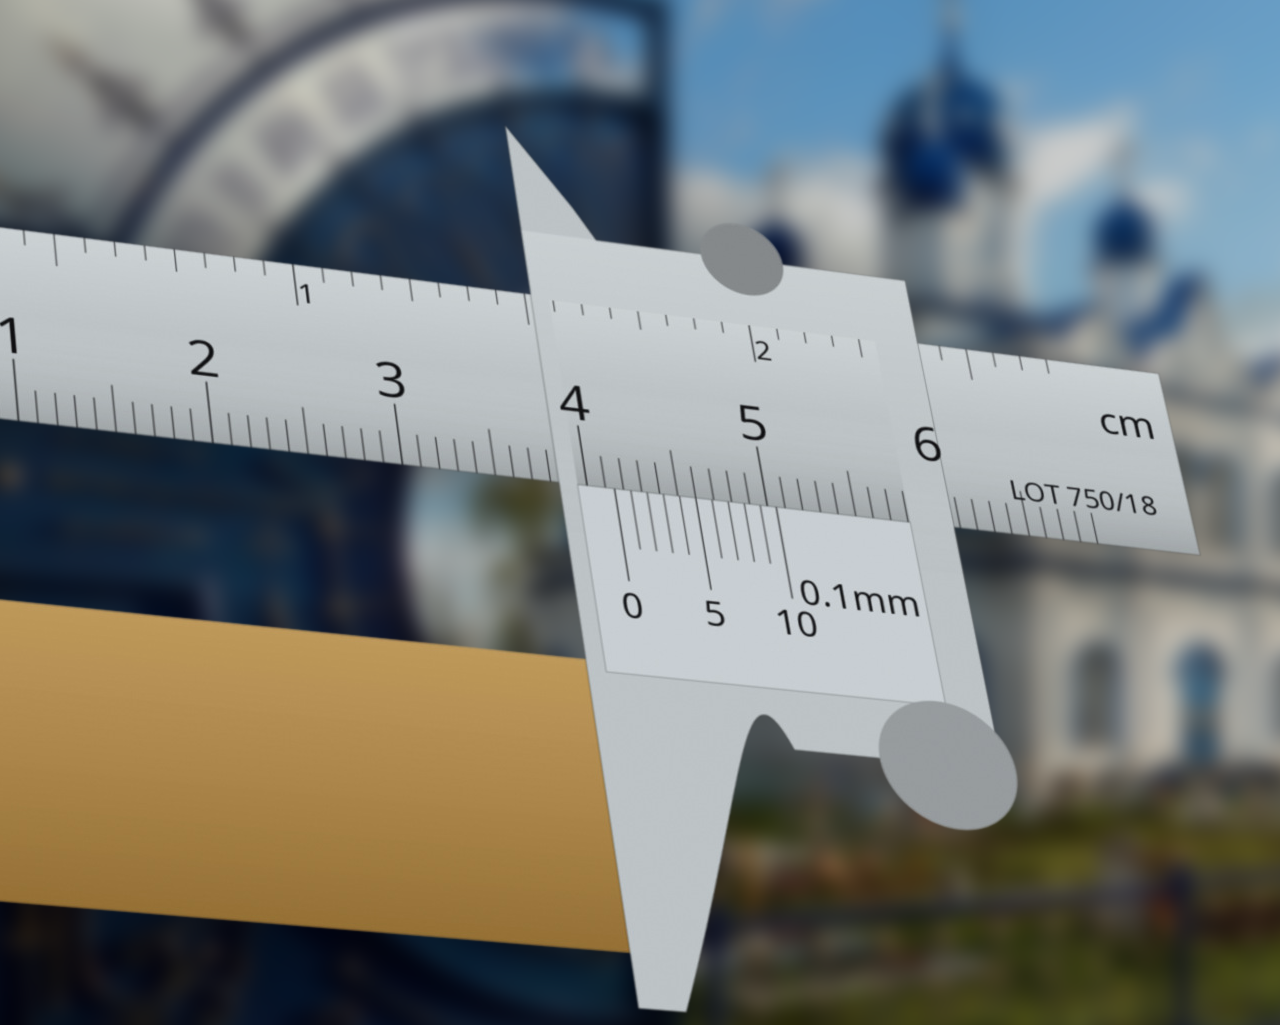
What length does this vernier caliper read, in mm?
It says 41.5 mm
